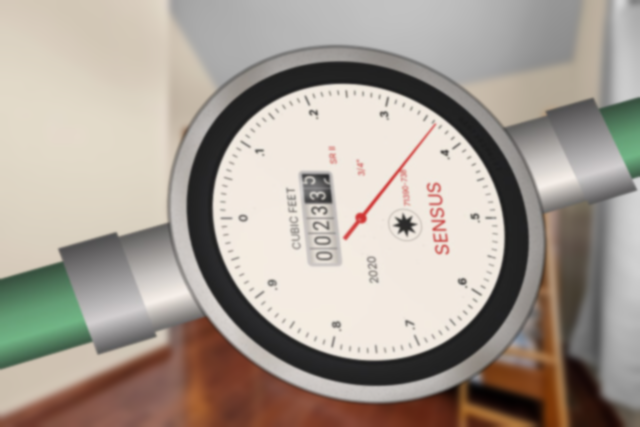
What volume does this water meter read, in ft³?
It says 2335.36 ft³
